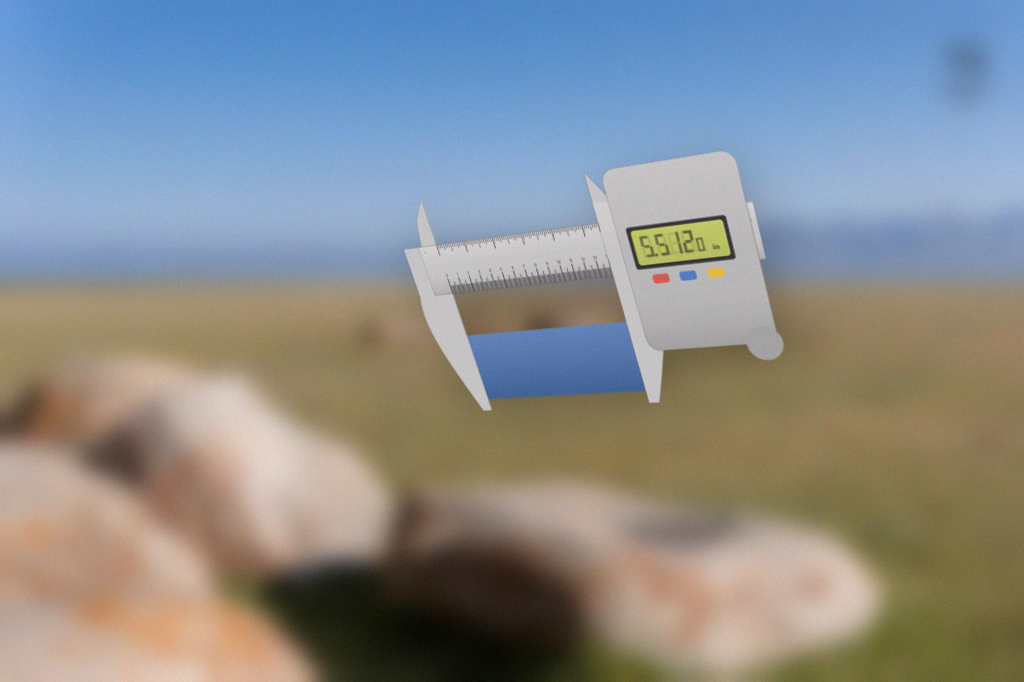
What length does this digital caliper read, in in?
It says 5.5120 in
